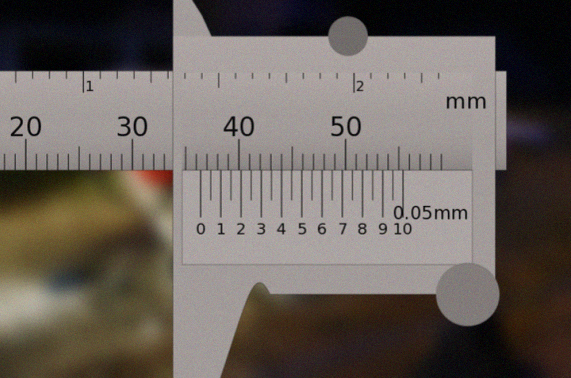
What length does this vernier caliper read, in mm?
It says 36.4 mm
